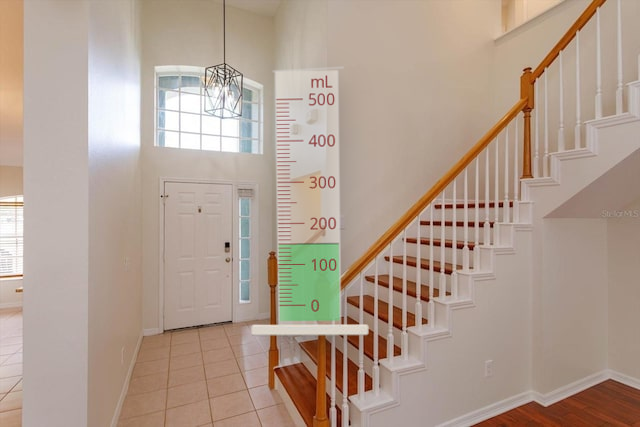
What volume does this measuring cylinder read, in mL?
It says 150 mL
